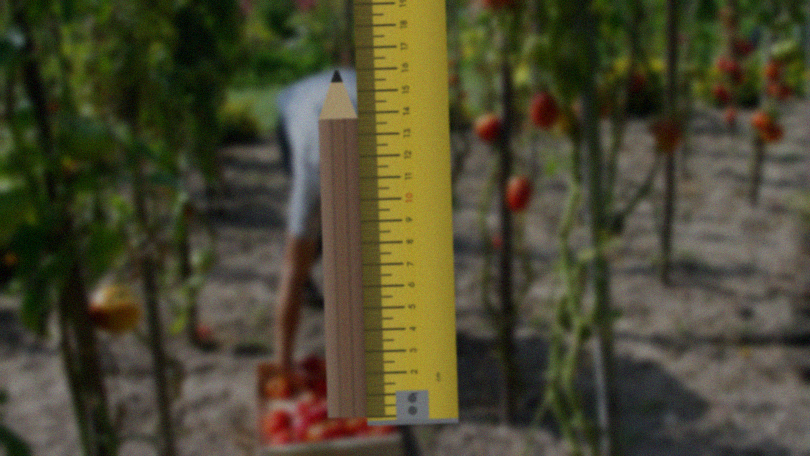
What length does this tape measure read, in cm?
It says 16 cm
